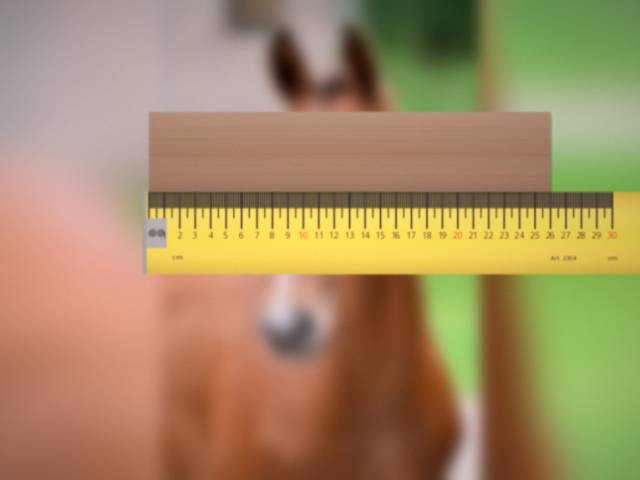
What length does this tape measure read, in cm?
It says 26 cm
